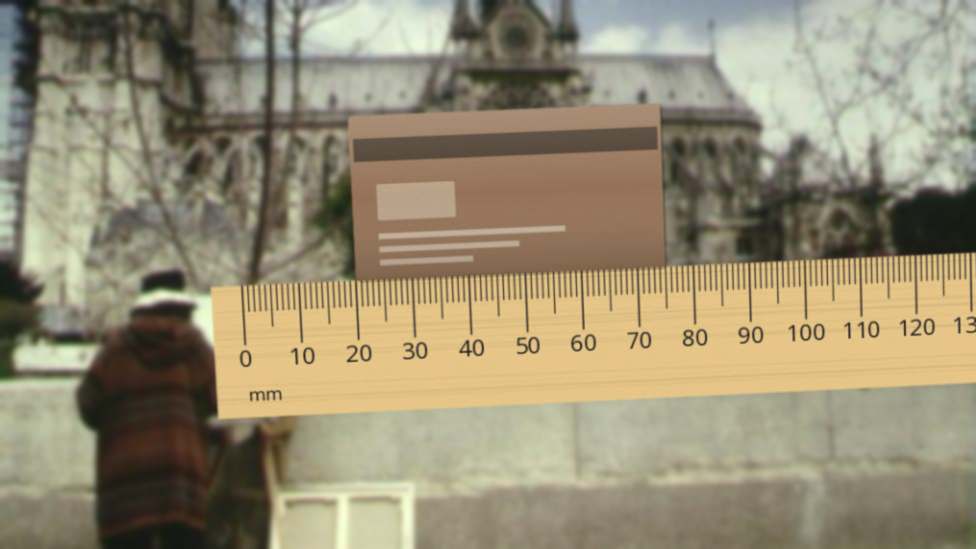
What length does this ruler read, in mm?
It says 55 mm
